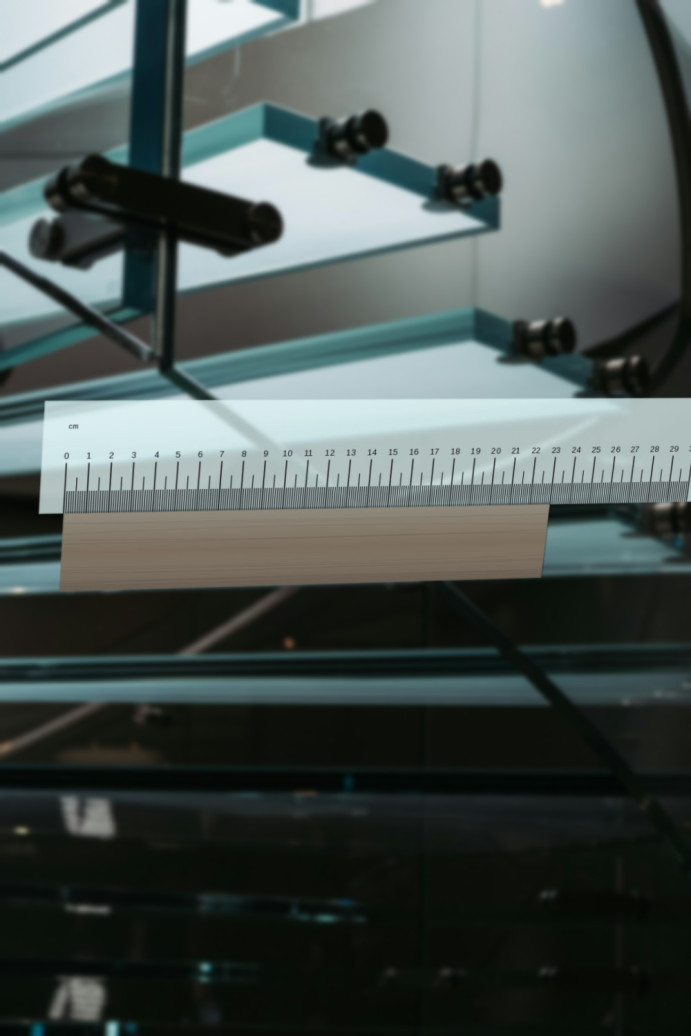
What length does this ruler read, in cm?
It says 23 cm
